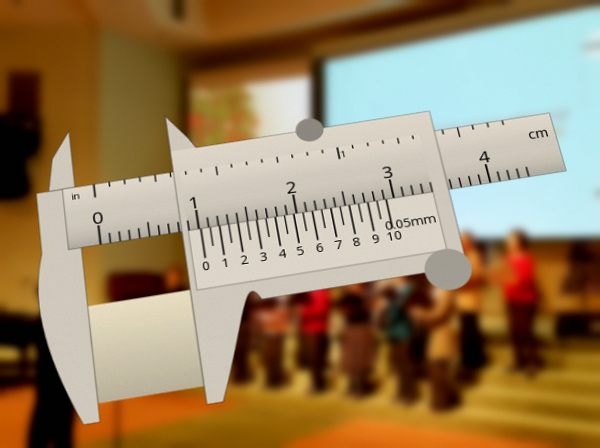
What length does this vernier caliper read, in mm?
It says 10.2 mm
